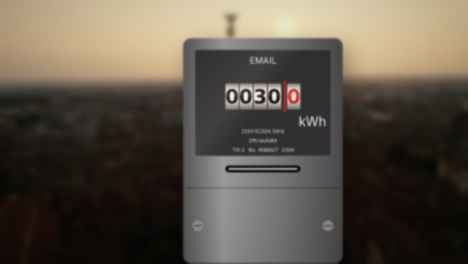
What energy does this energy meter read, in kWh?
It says 30.0 kWh
